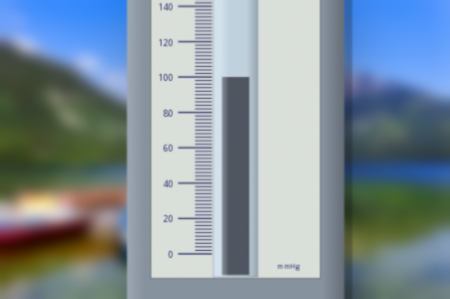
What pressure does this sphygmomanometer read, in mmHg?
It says 100 mmHg
